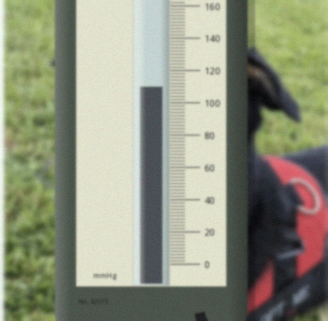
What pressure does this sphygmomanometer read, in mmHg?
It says 110 mmHg
